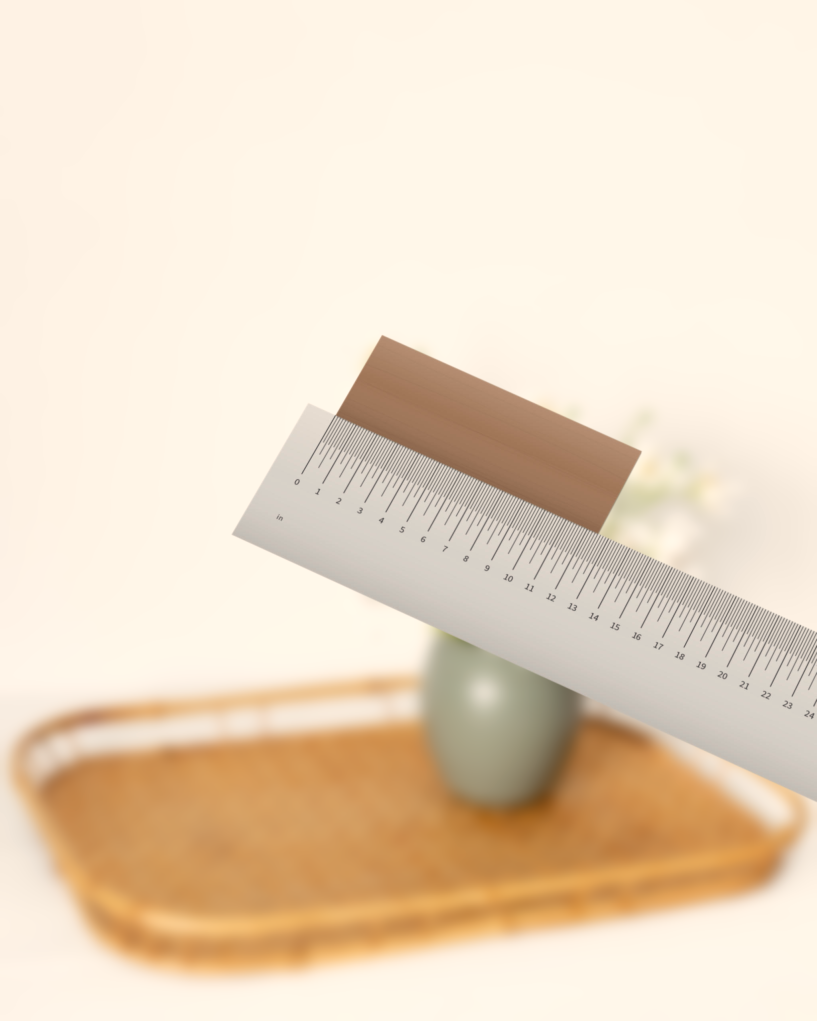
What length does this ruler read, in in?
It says 12.5 in
